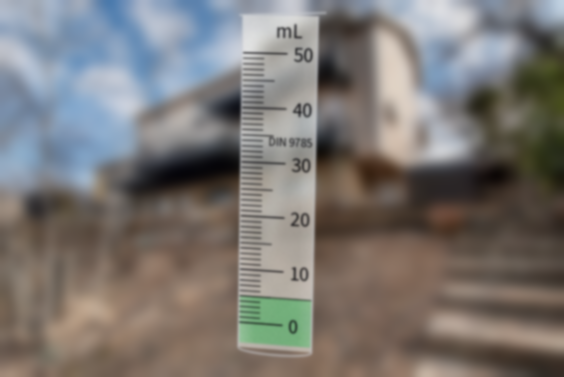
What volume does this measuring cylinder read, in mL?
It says 5 mL
